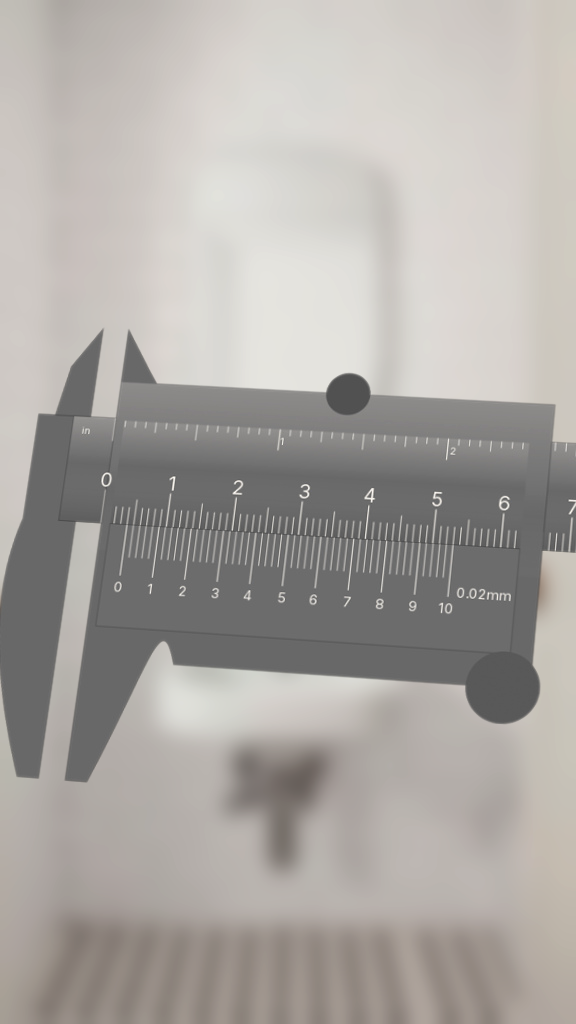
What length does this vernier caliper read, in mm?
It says 4.0 mm
